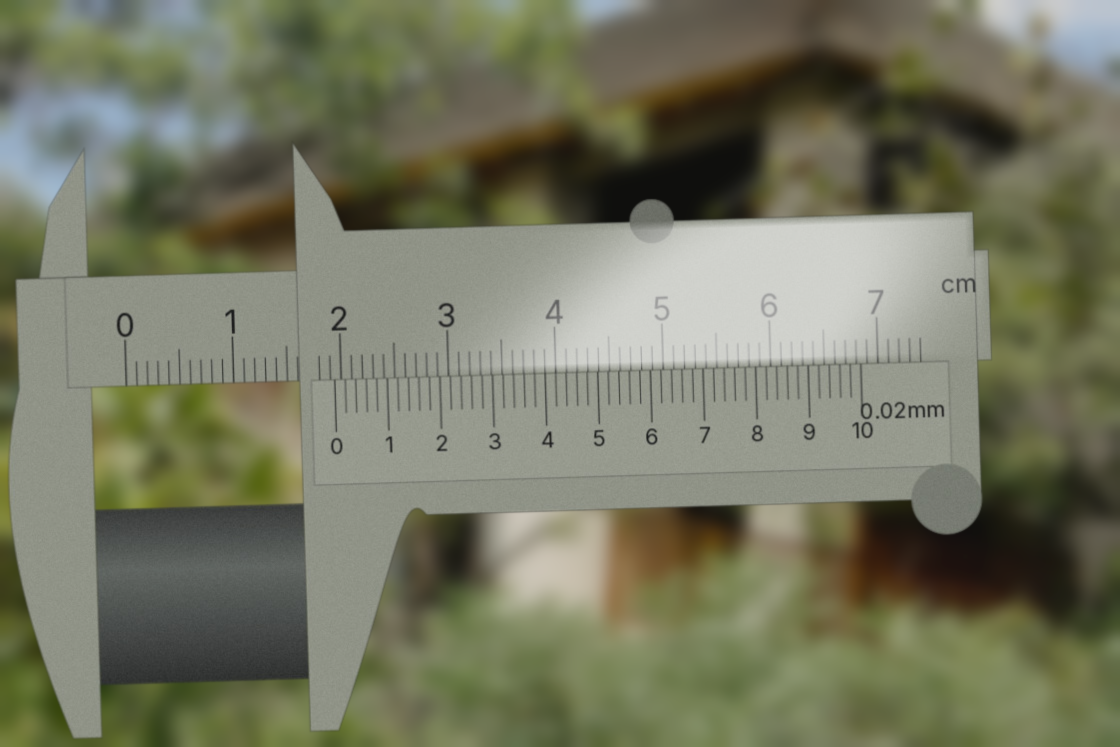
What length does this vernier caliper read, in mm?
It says 19.4 mm
